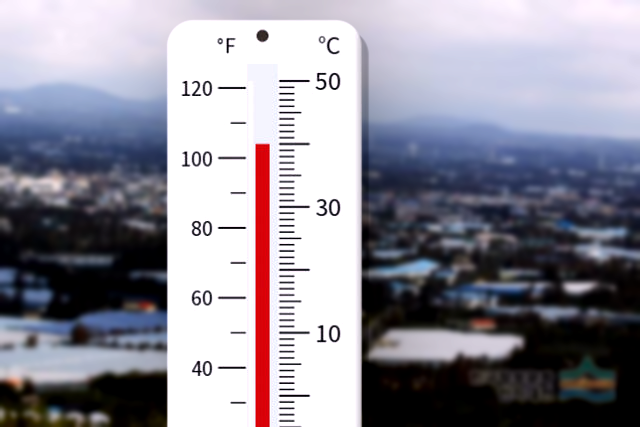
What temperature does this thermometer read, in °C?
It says 40 °C
